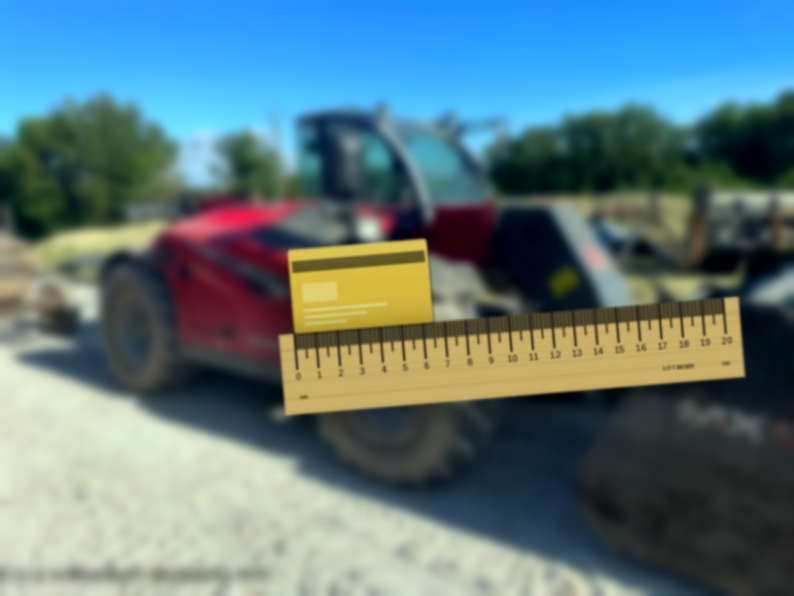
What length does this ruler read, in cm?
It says 6.5 cm
